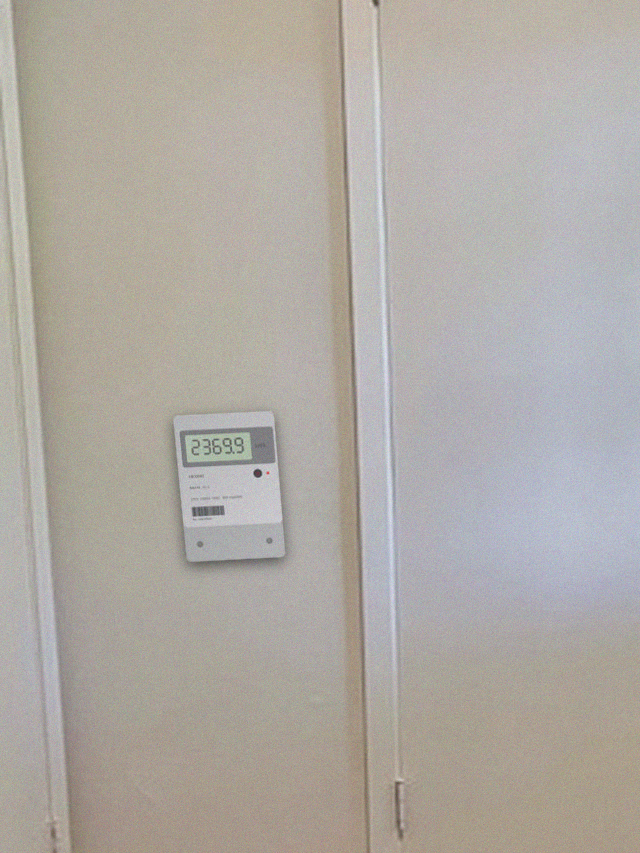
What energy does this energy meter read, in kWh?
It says 2369.9 kWh
